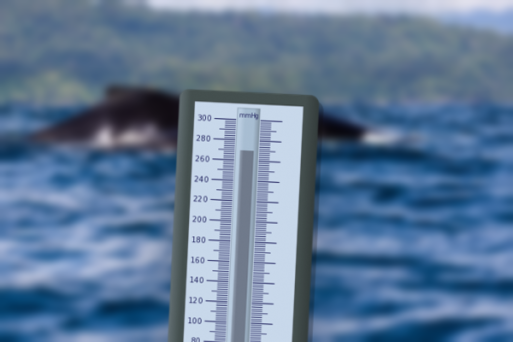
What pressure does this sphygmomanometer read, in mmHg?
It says 270 mmHg
